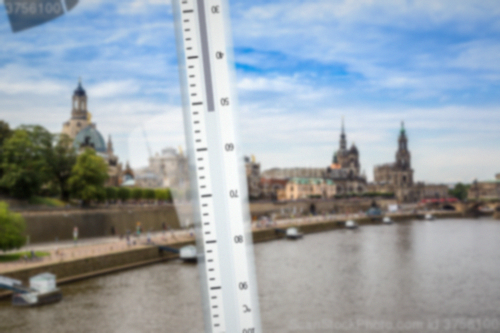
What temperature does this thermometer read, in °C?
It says 52 °C
